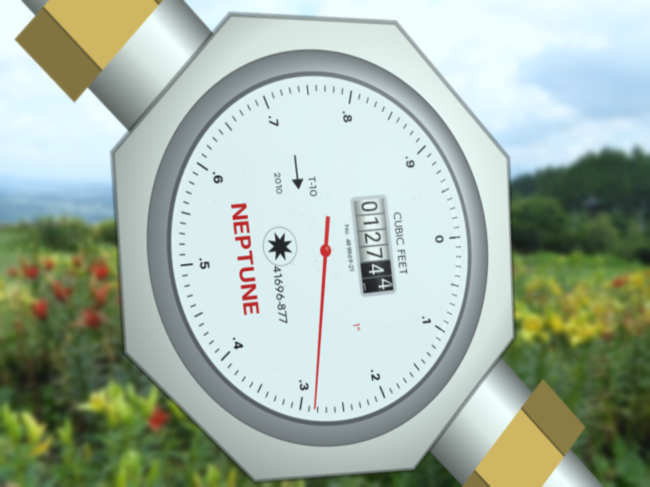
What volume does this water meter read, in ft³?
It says 12744.28 ft³
